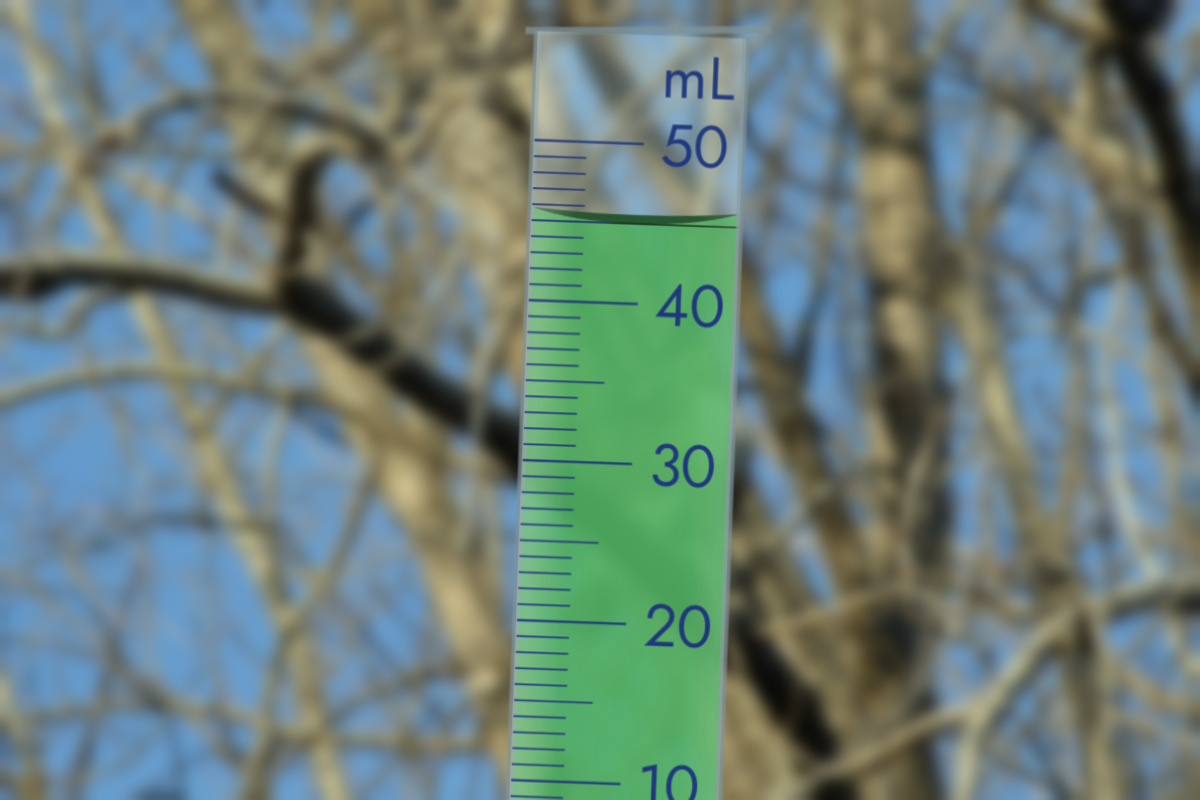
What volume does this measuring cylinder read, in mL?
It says 45 mL
